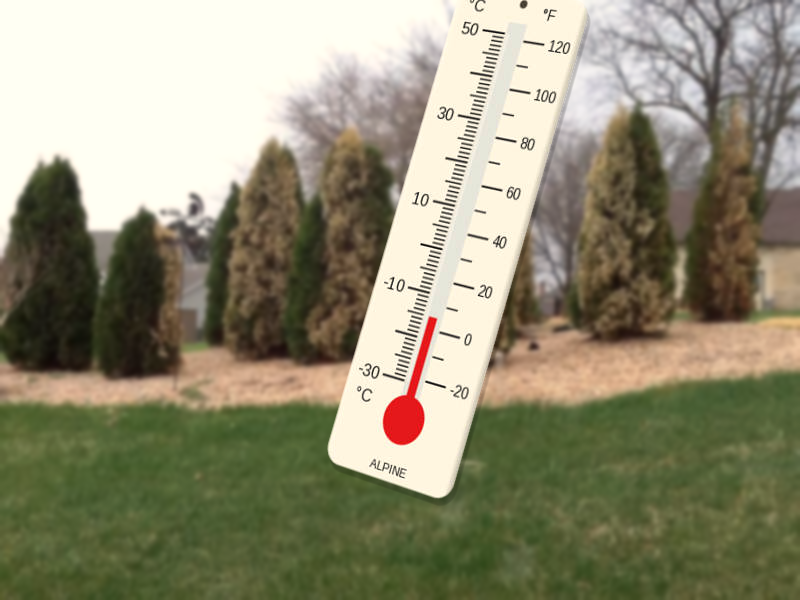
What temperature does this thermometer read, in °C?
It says -15 °C
